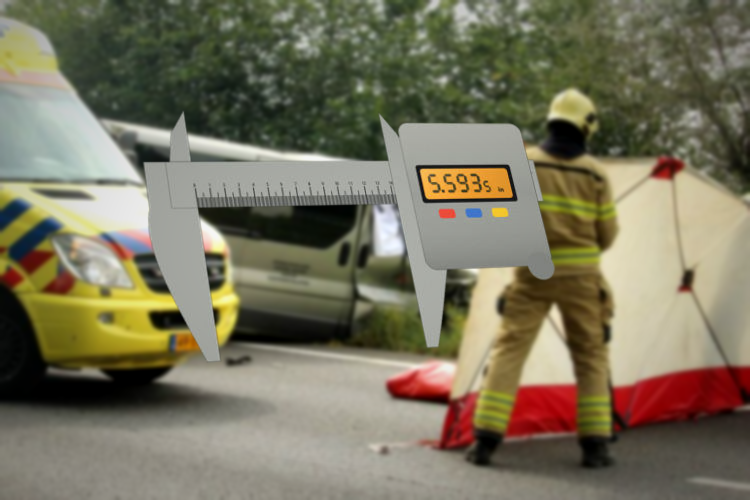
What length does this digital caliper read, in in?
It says 5.5935 in
